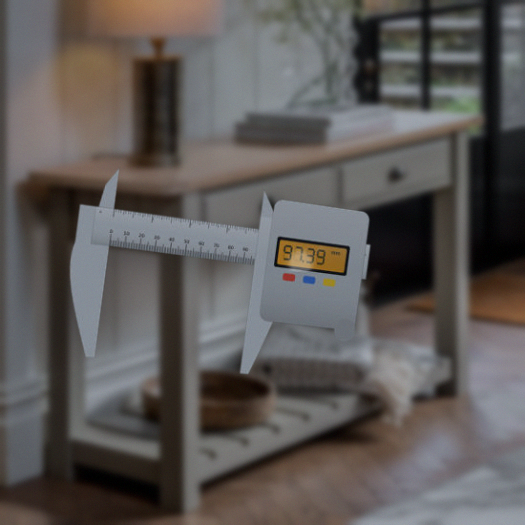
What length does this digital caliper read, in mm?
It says 97.39 mm
